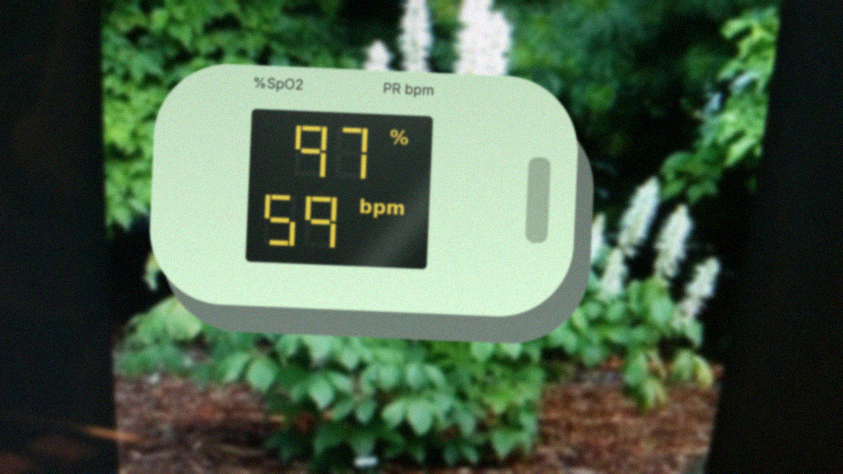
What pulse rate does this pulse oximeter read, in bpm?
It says 59 bpm
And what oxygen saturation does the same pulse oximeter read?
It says 97 %
